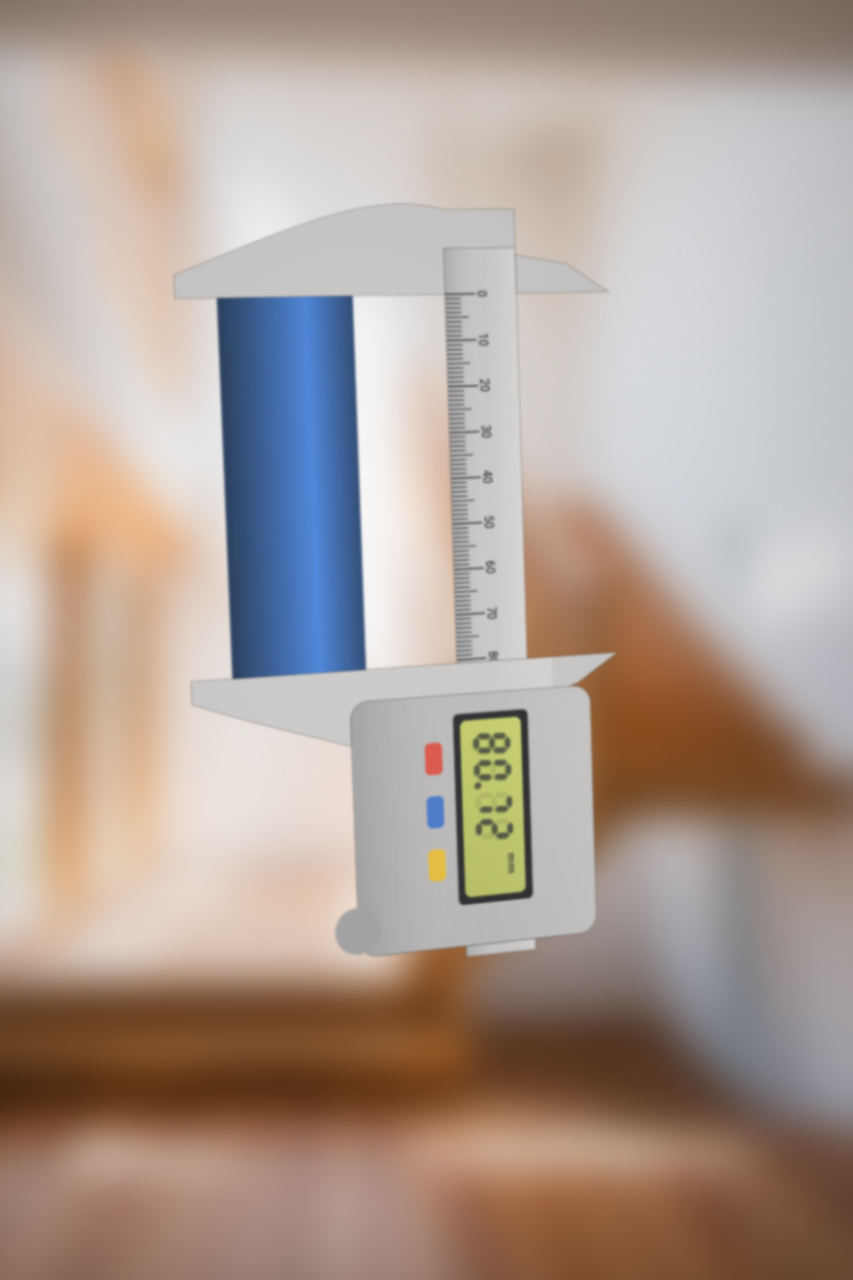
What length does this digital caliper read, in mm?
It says 80.72 mm
